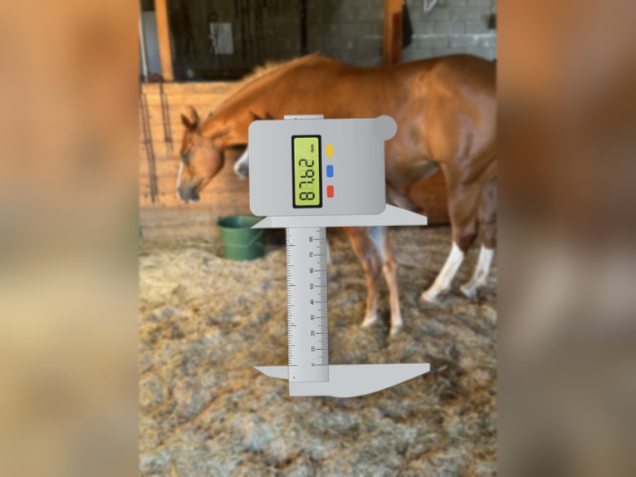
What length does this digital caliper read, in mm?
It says 87.62 mm
